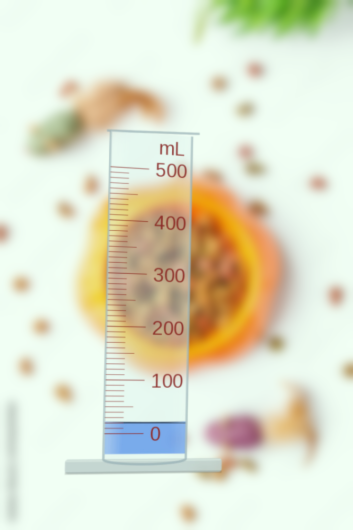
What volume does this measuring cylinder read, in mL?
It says 20 mL
